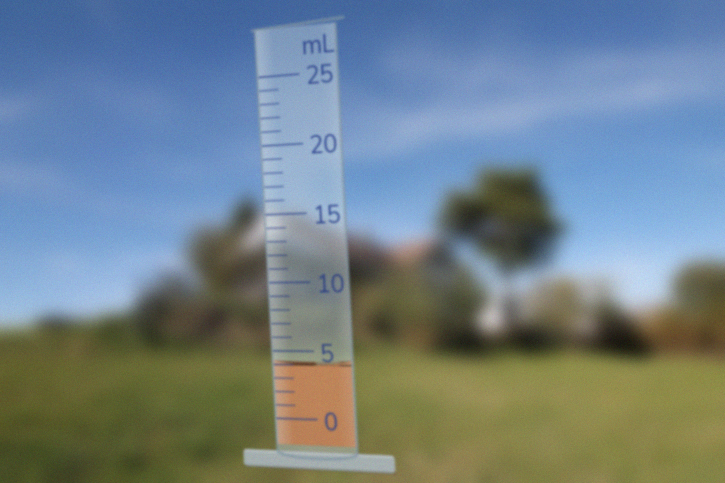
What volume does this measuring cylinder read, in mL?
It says 4 mL
